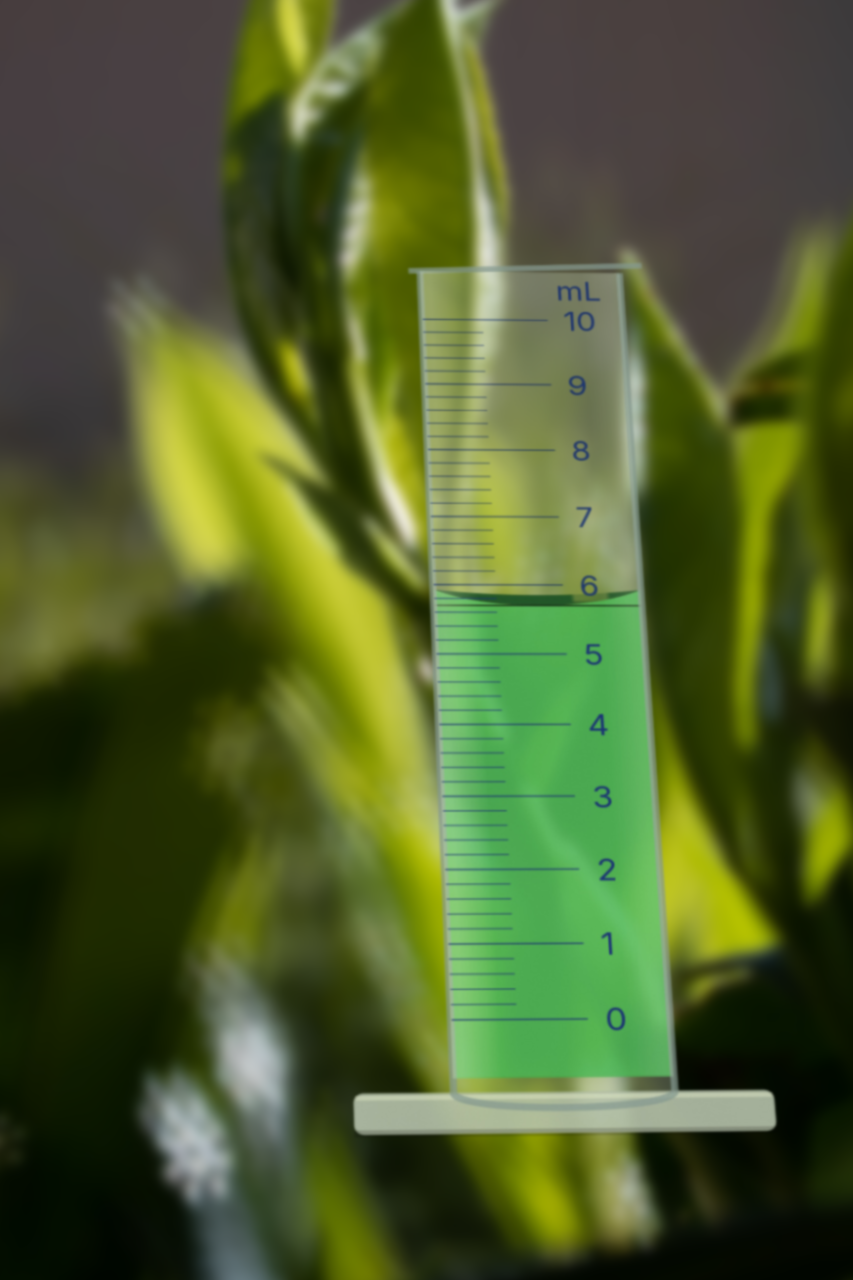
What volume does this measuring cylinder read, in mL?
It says 5.7 mL
